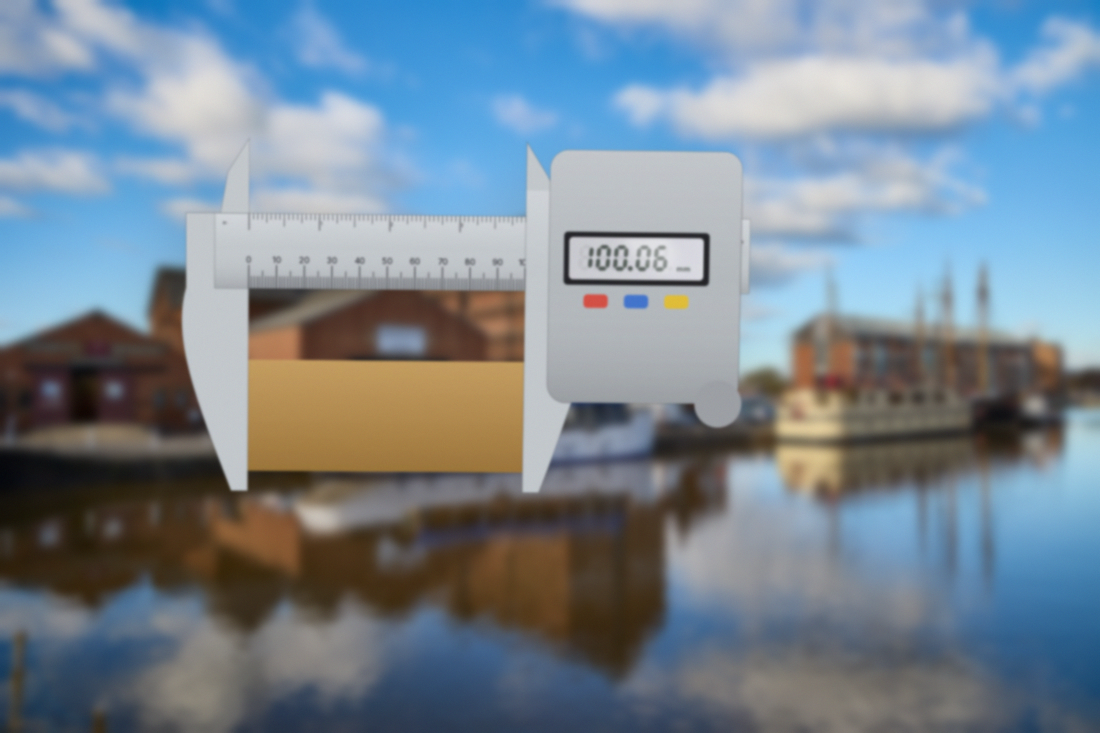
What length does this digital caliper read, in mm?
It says 100.06 mm
